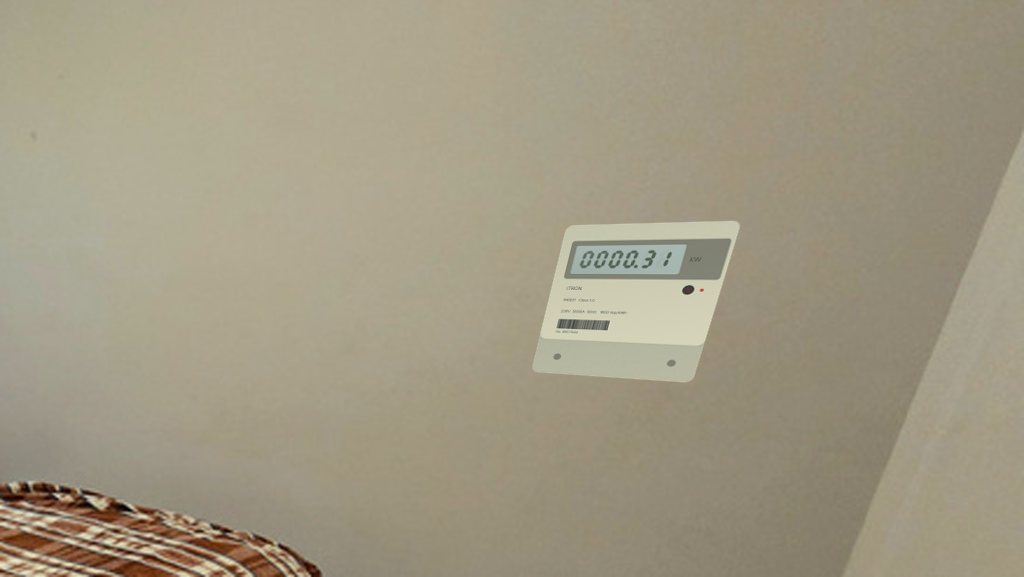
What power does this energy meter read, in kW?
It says 0.31 kW
